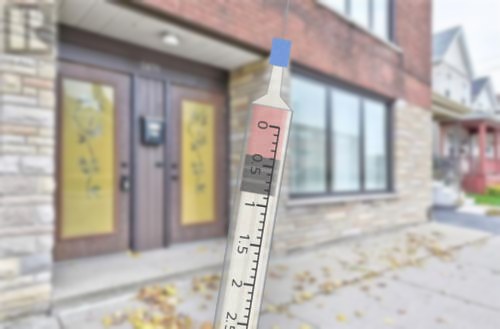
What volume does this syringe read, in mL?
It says 0.4 mL
